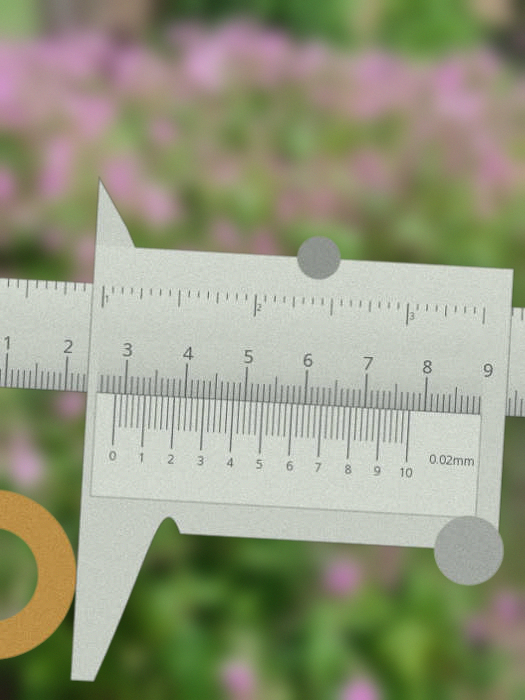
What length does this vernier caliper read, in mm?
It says 28.4 mm
